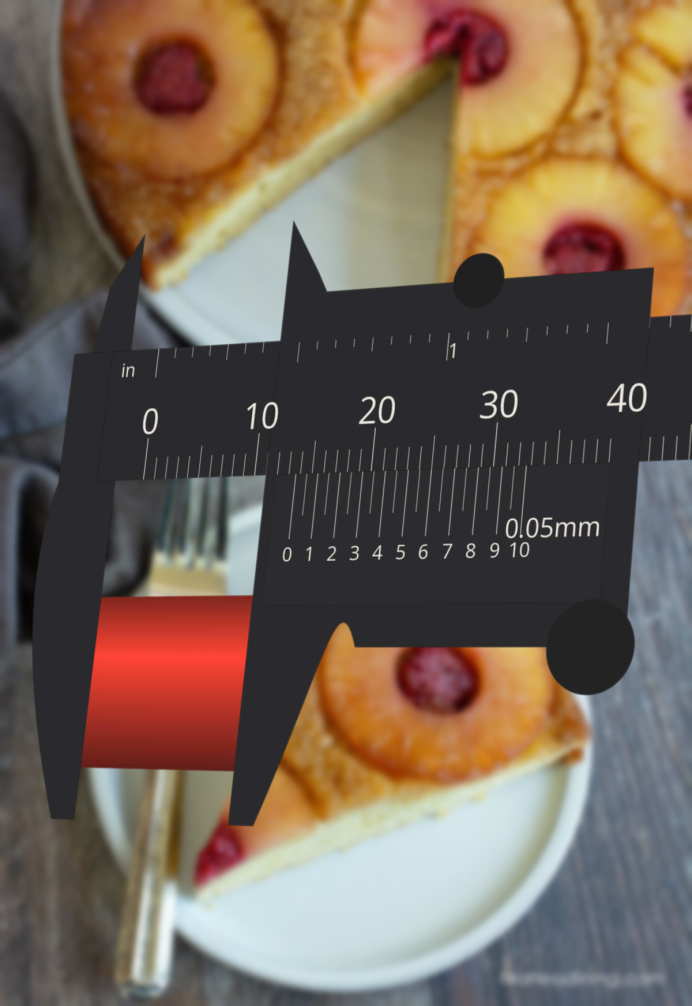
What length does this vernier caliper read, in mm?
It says 13.6 mm
